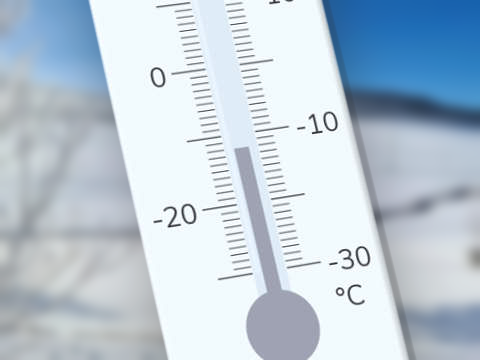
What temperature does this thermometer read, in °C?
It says -12 °C
